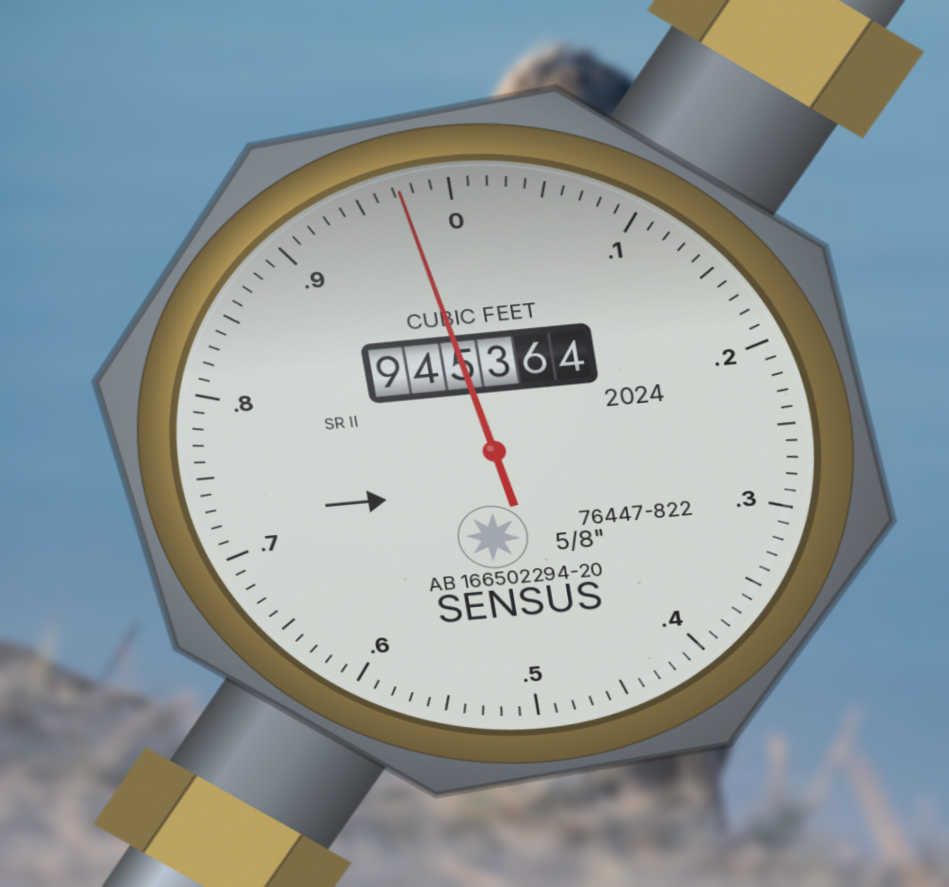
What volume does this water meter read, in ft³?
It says 945363.97 ft³
